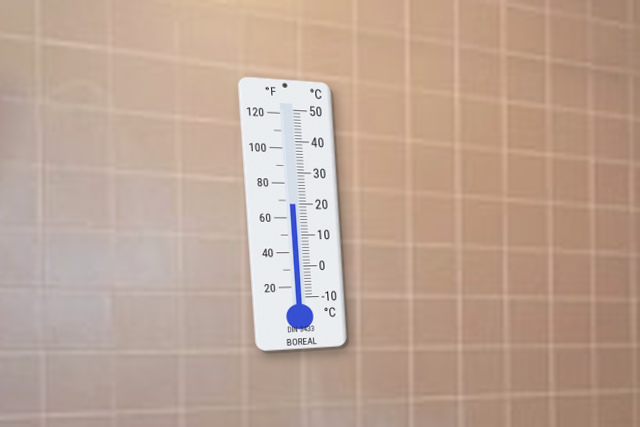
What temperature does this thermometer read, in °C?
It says 20 °C
